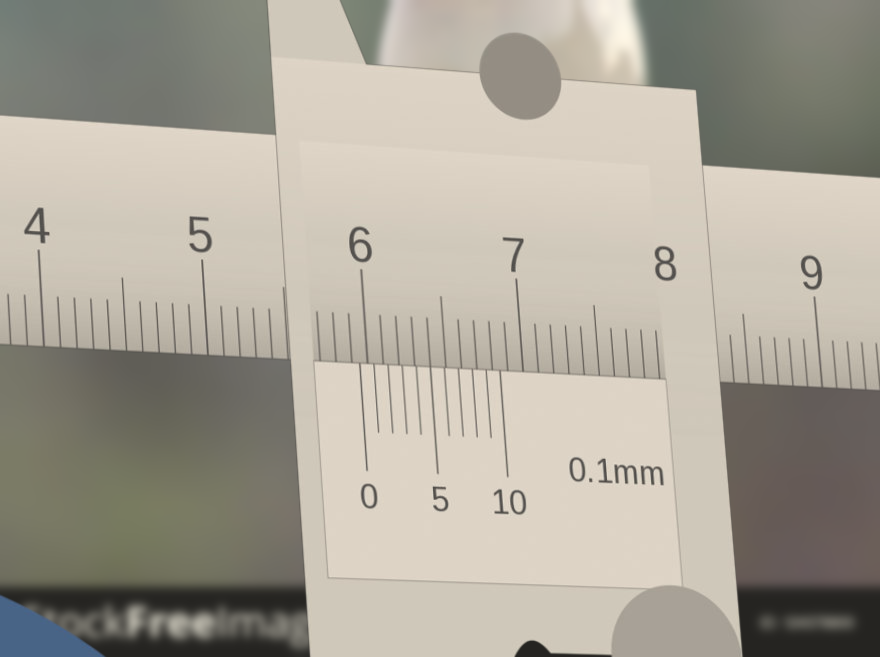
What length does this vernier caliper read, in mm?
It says 59.5 mm
